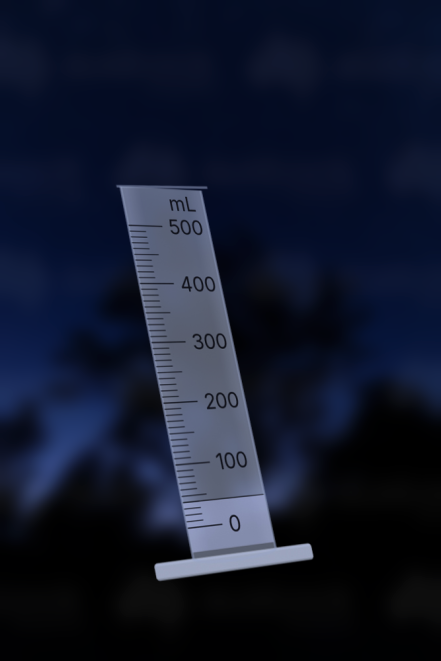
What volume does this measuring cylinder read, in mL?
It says 40 mL
